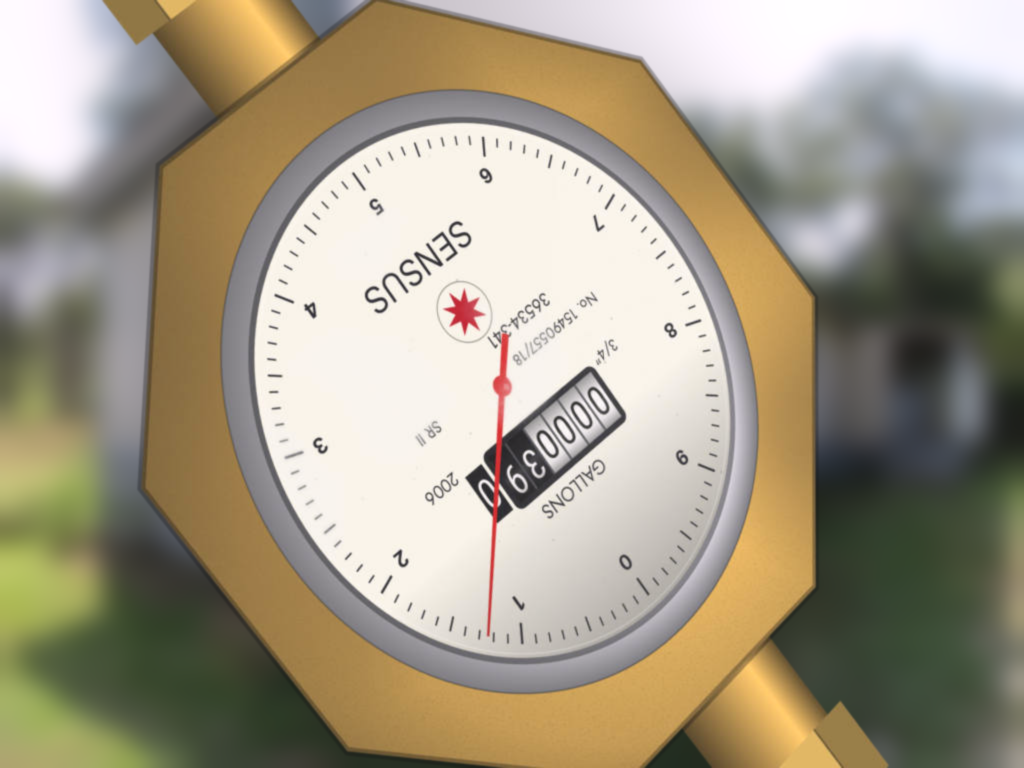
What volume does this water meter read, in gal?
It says 391.2 gal
